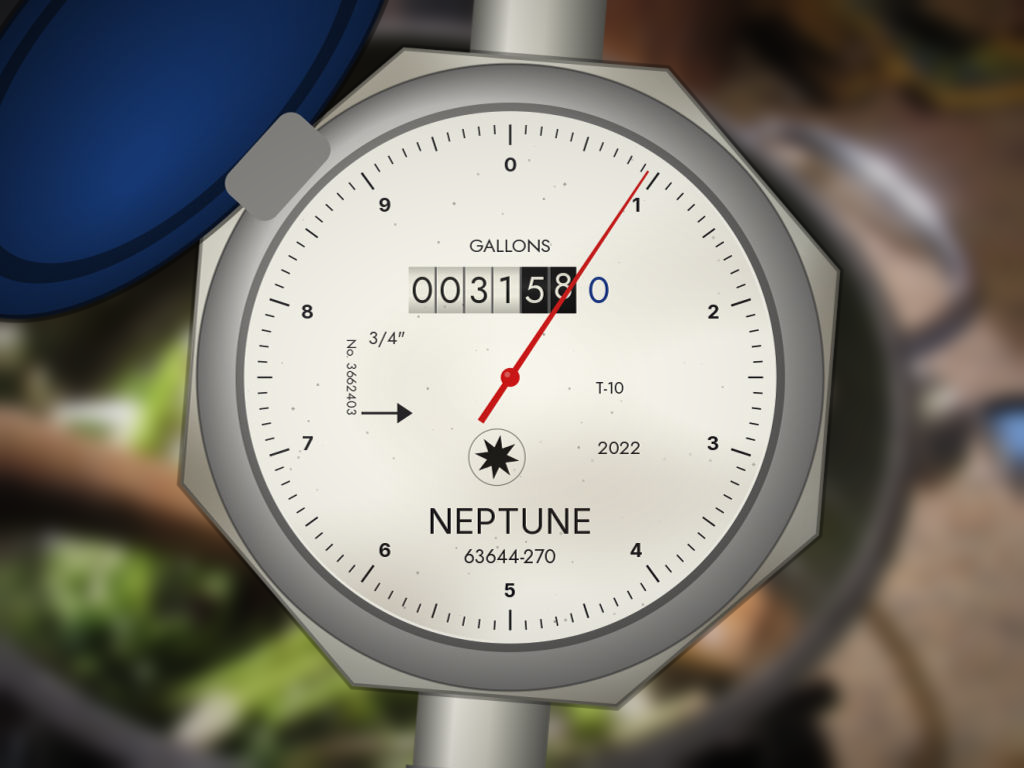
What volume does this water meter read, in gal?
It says 31580.9 gal
